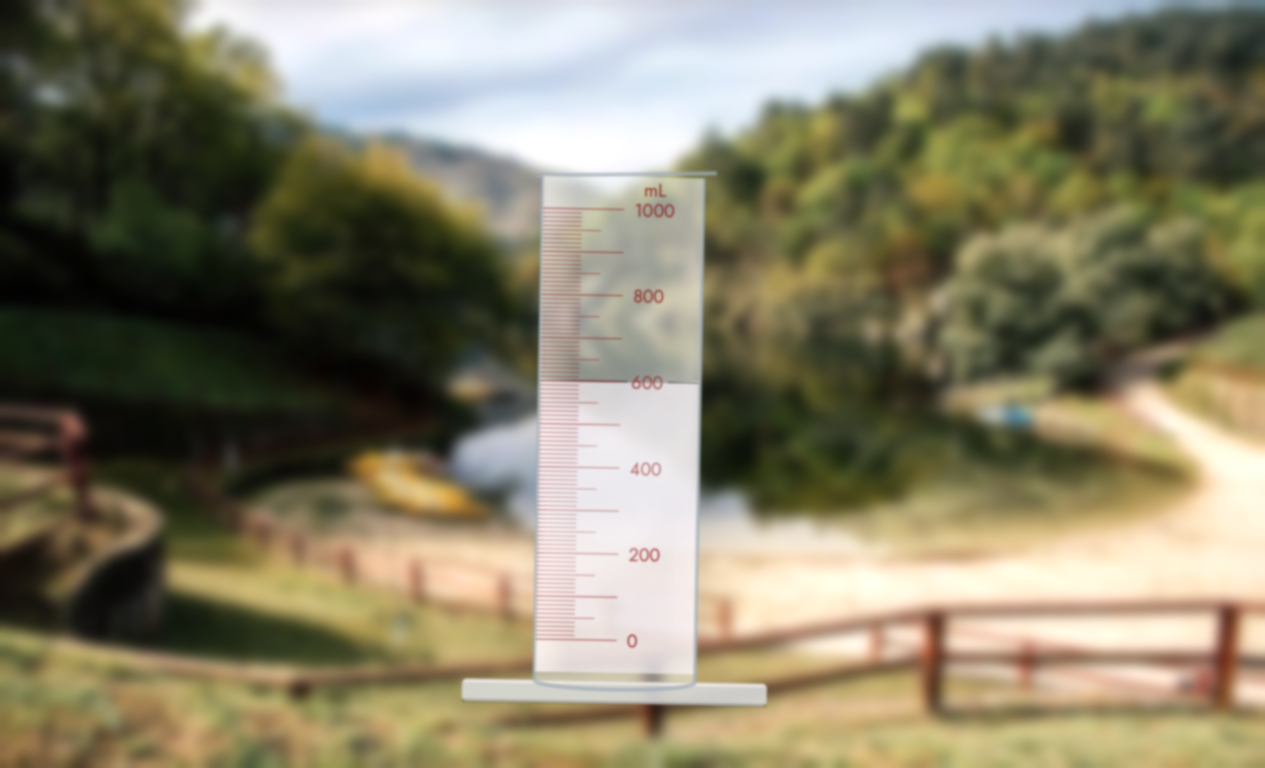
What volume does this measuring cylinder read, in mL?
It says 600 mL
